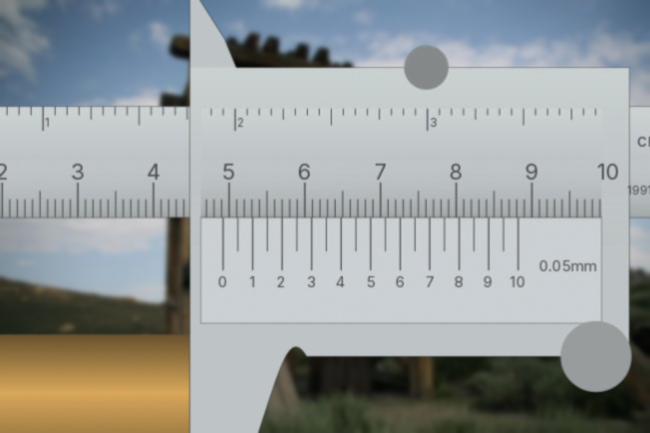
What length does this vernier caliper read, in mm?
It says 49.2 mm
